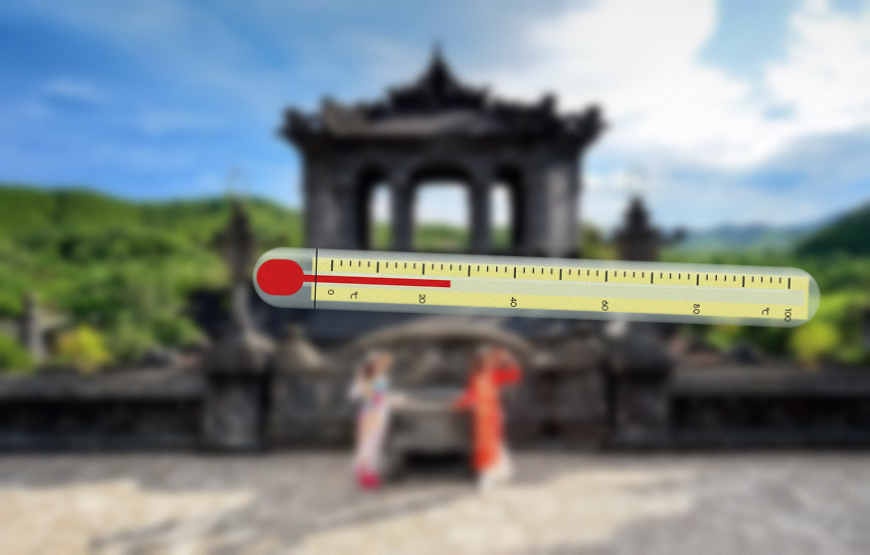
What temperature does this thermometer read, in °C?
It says 26 °C
